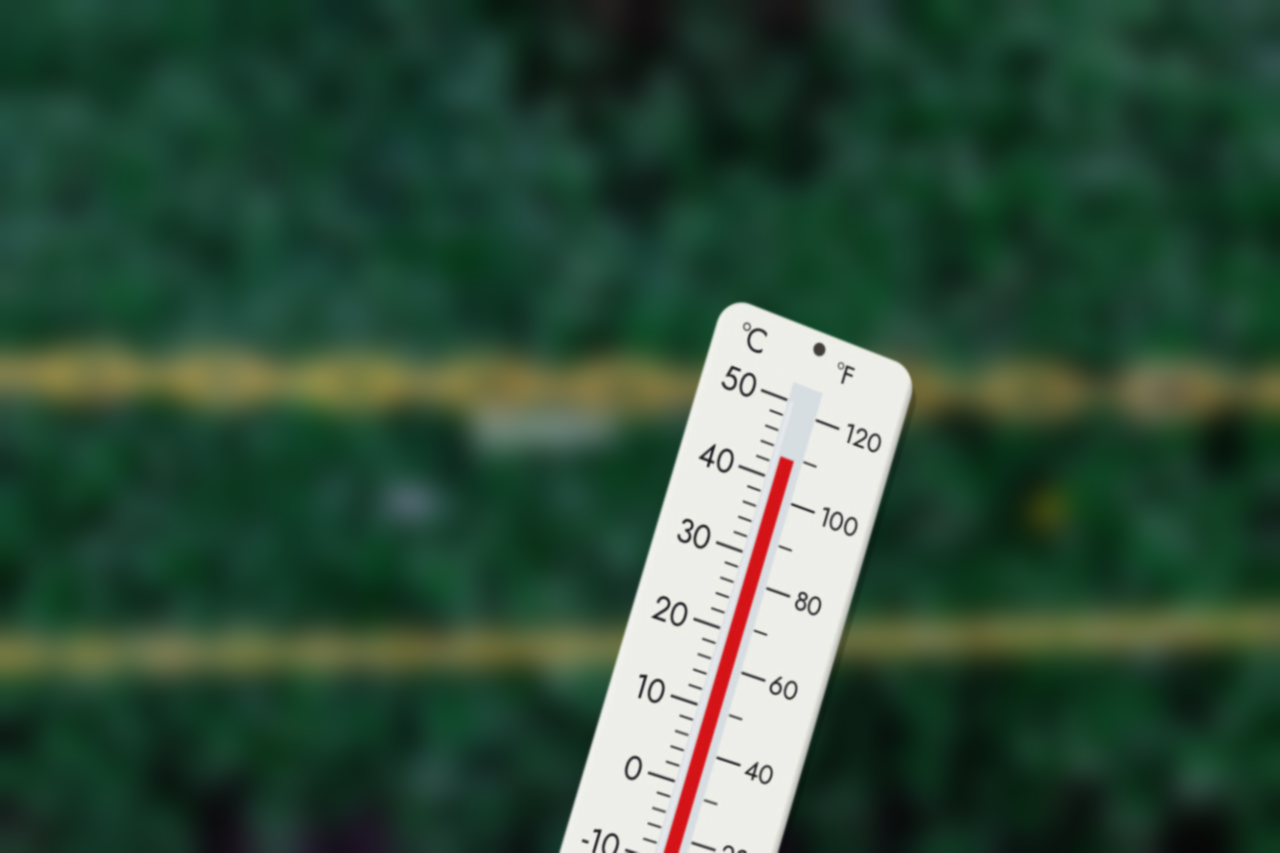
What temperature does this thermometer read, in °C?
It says 43 °C
